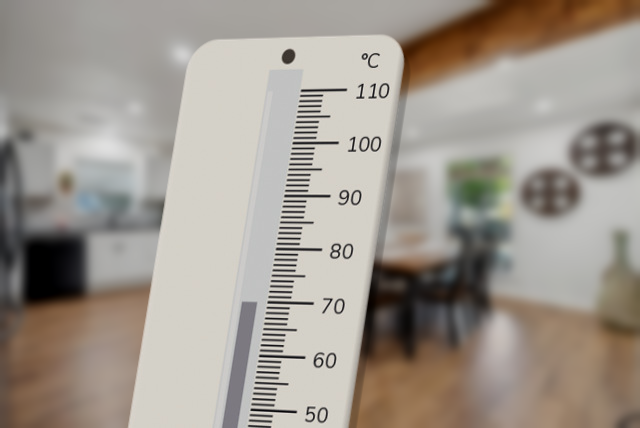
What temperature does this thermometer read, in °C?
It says 70 °C
